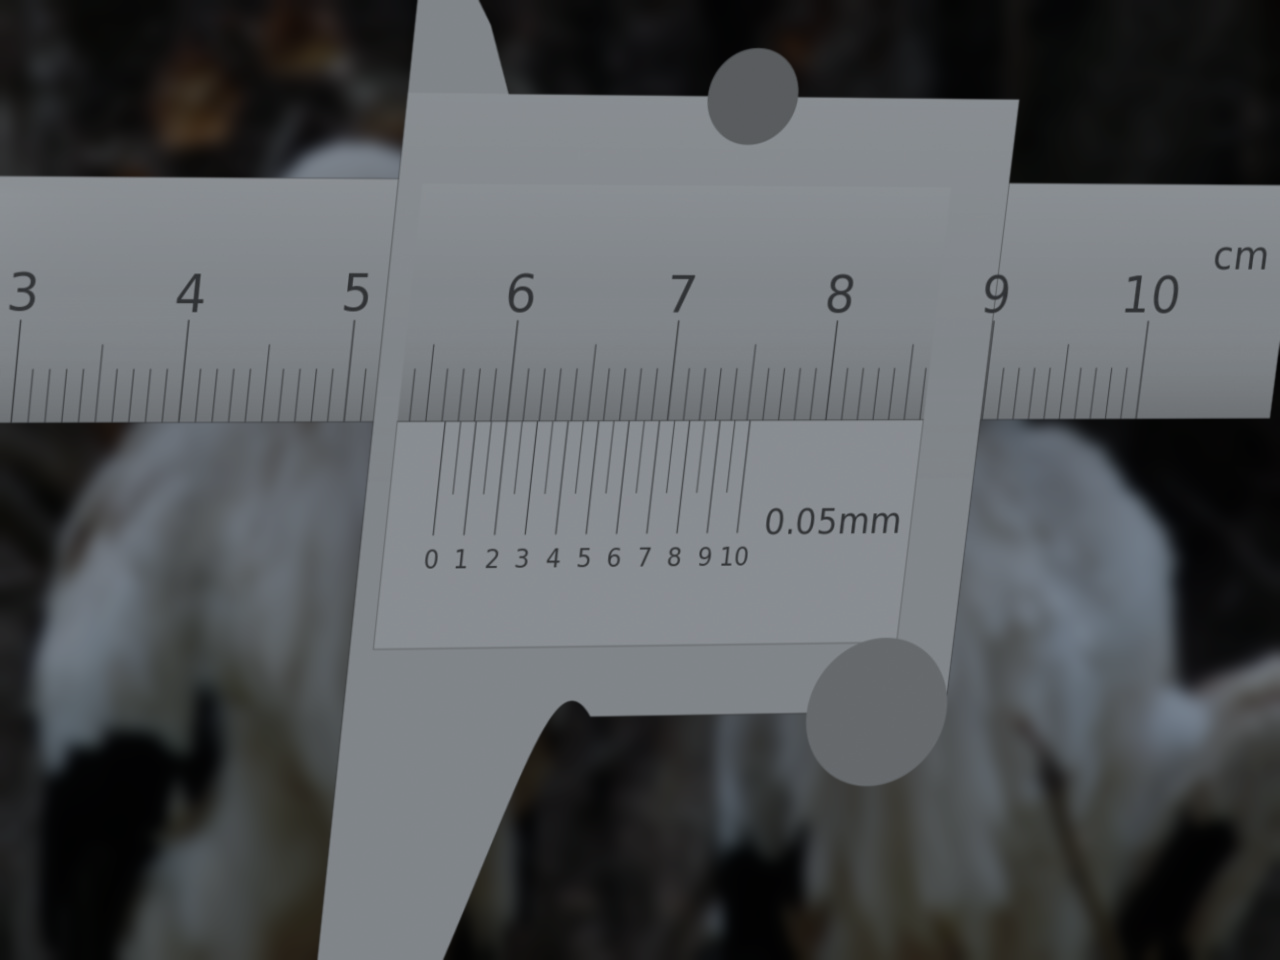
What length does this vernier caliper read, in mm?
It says 56.2 mm
